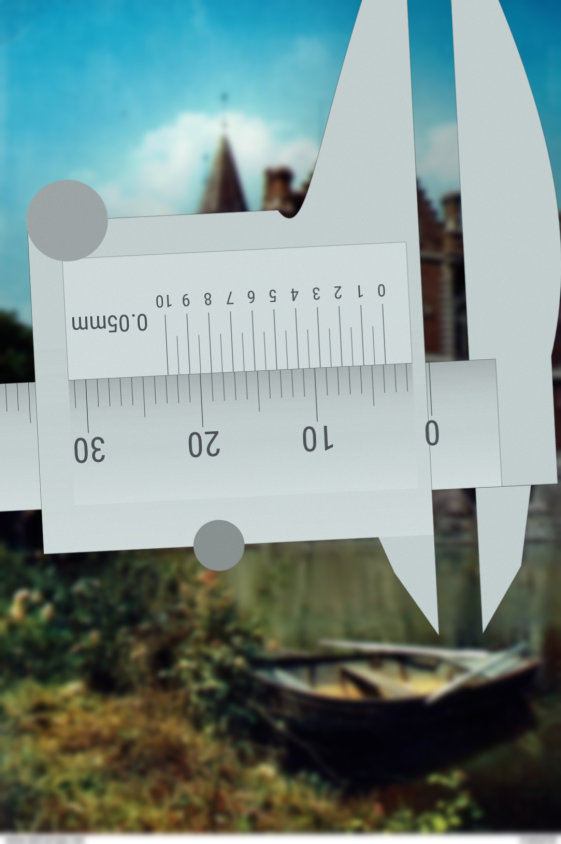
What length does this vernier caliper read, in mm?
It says 3.8 mm
